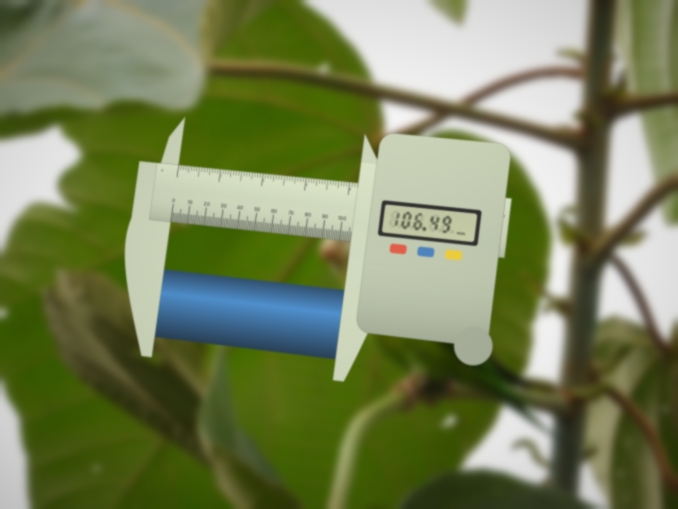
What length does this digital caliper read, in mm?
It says 106.49 mm
